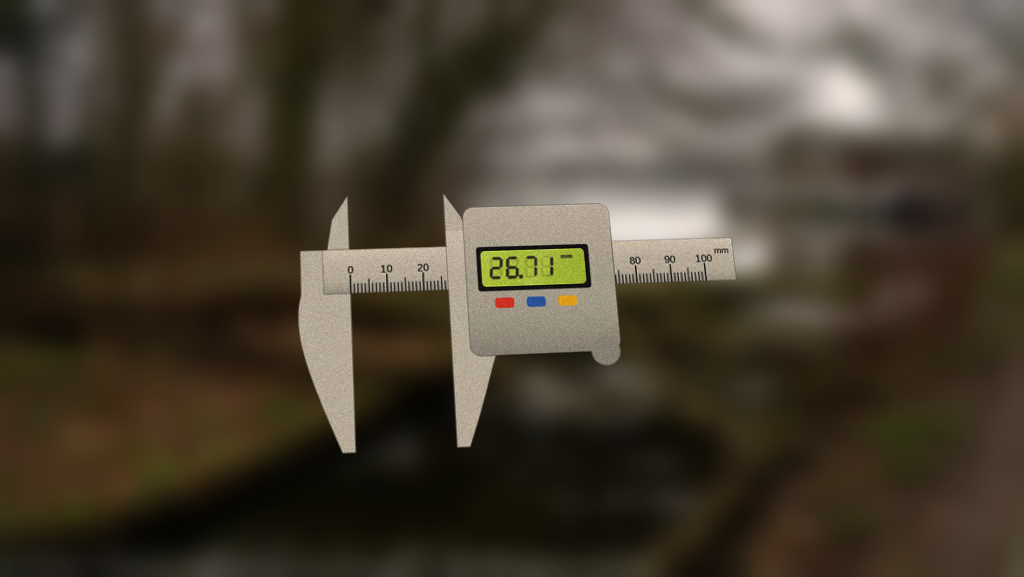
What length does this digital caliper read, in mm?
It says 26.71 mm
